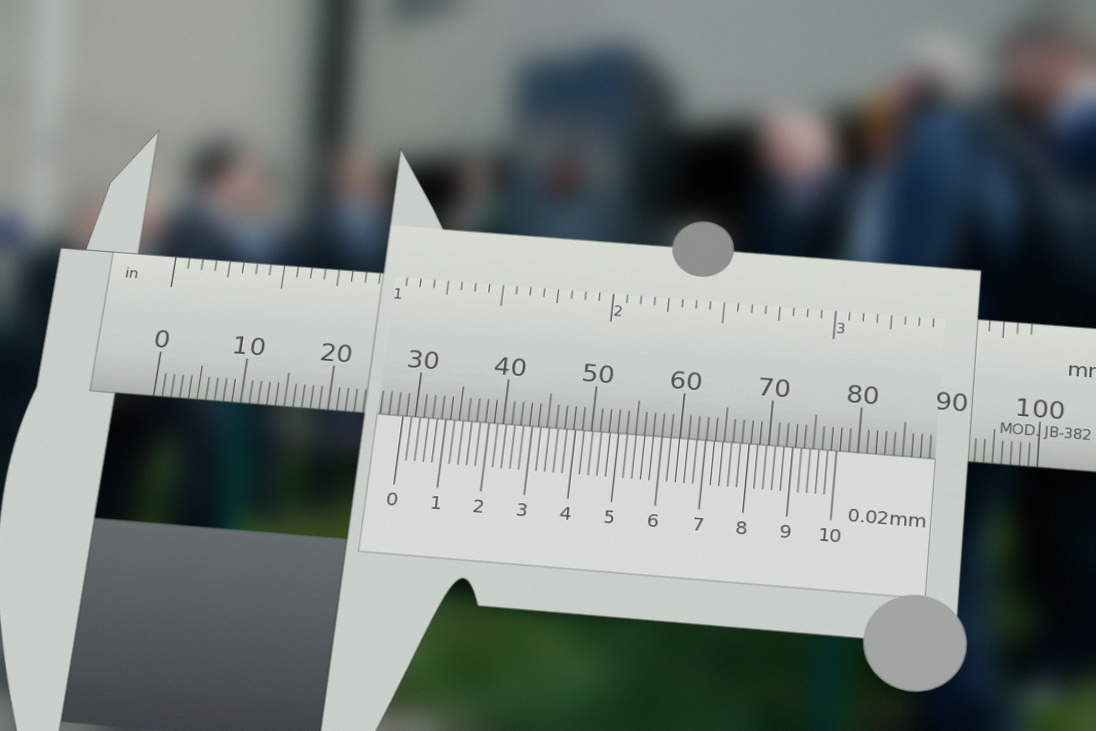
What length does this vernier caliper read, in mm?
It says 28.6 mm
